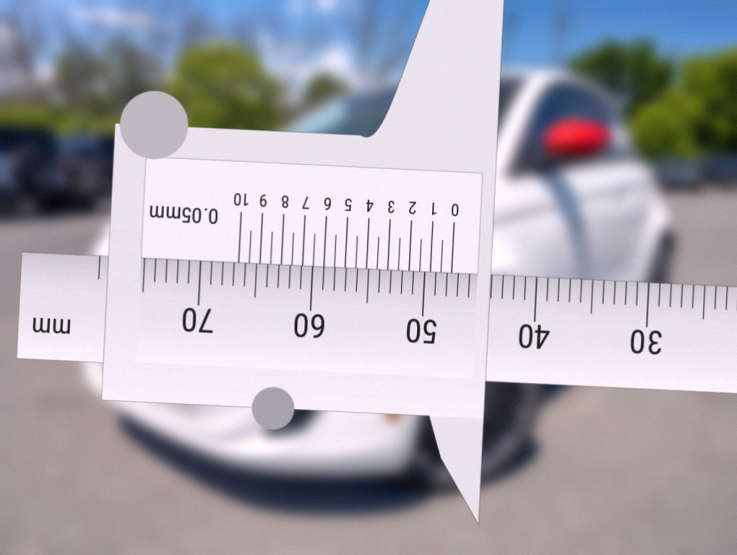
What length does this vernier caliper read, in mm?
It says 47.6 mm
